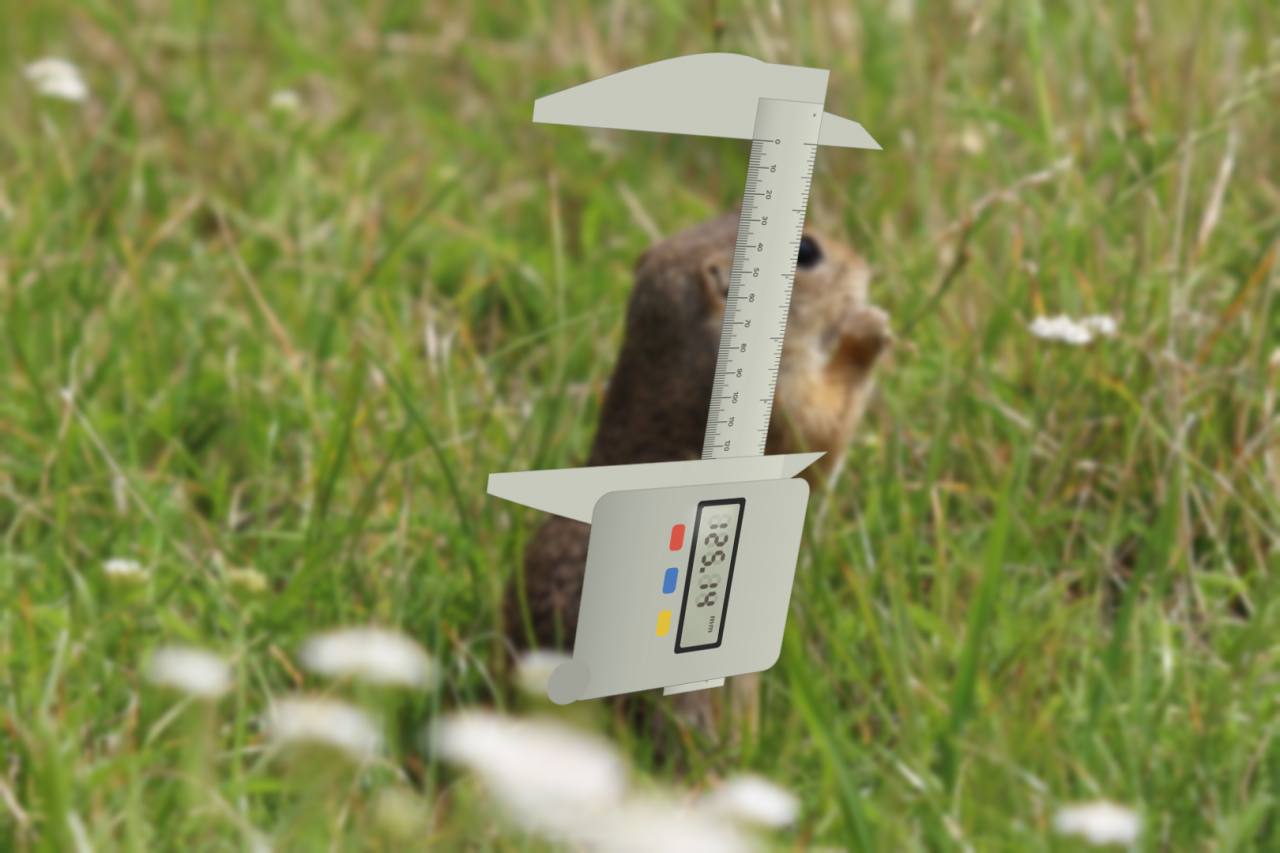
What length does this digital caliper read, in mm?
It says 125.14 mm
